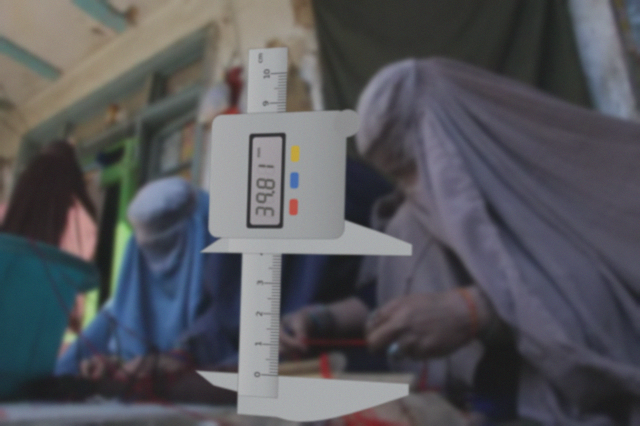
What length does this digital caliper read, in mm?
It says 39.81 mm
